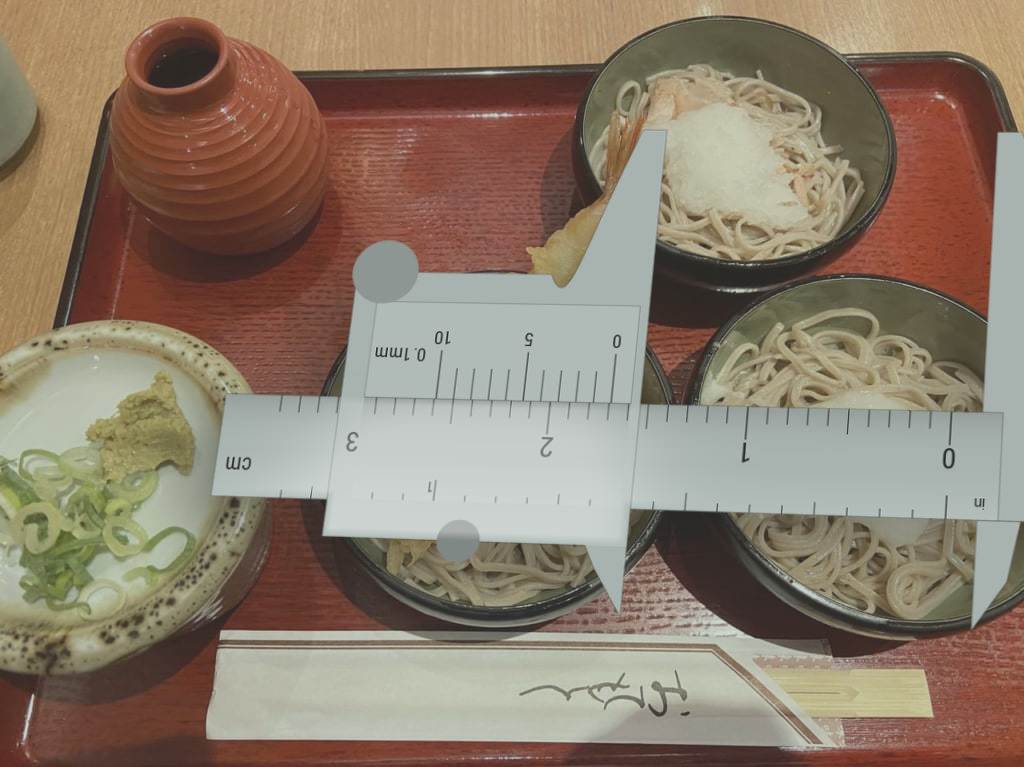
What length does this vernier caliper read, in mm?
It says 16.9 mm
